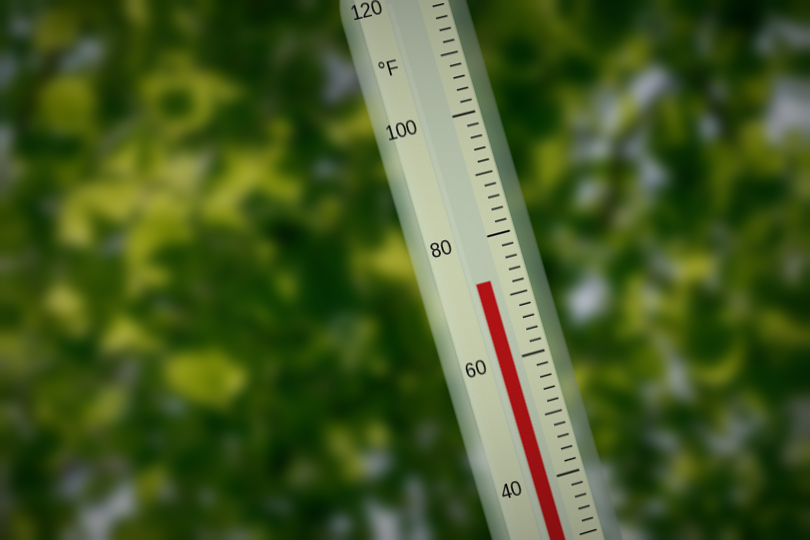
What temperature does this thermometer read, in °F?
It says 73 °F
